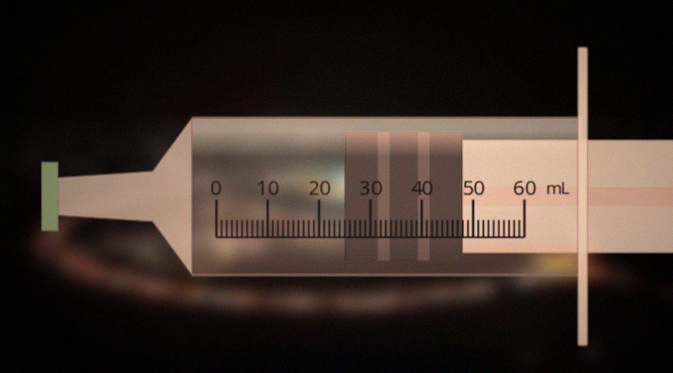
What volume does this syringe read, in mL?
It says 25 mL
